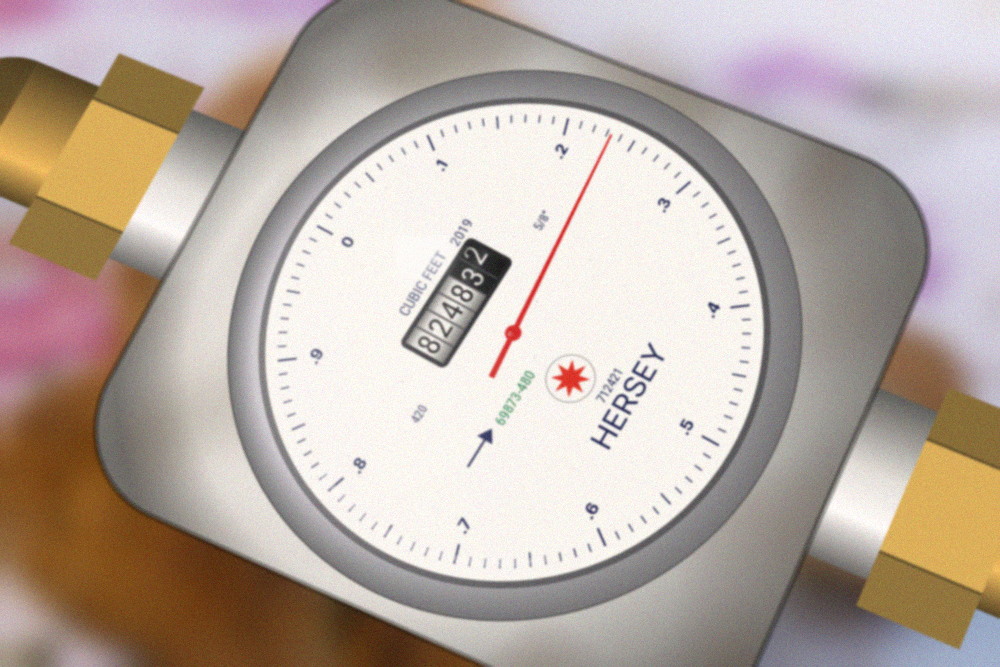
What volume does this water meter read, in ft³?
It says 824832.23 ft³
